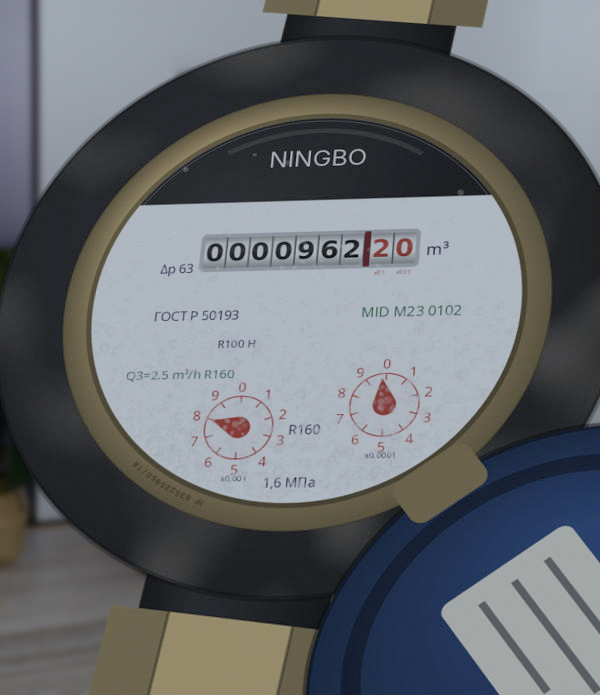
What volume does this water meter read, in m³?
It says 962.2079 m³
